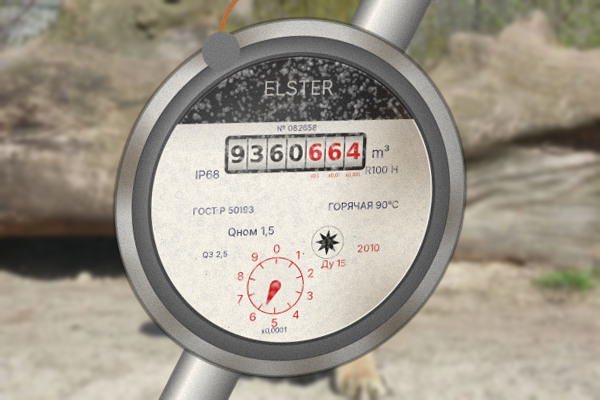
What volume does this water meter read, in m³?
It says 9360.6645 m³
